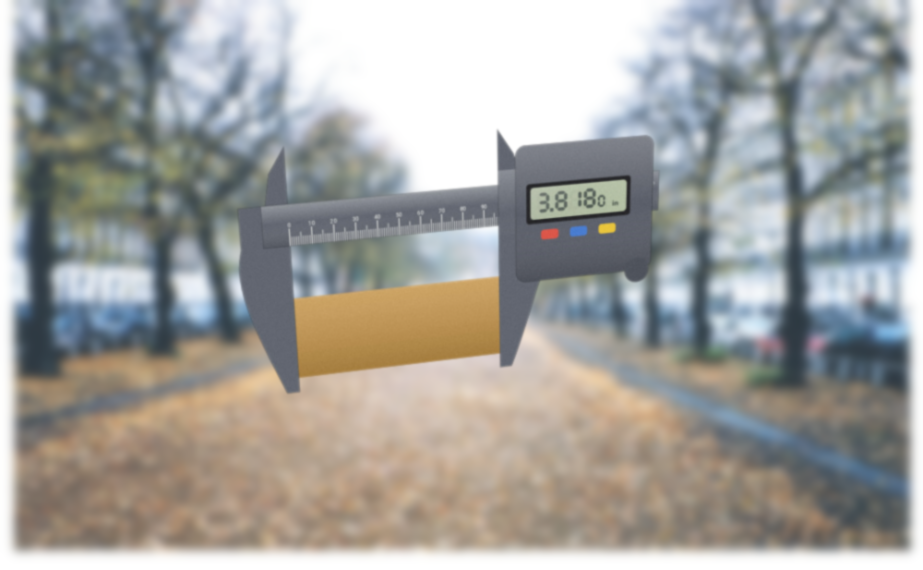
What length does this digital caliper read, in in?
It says 3.8180 in
